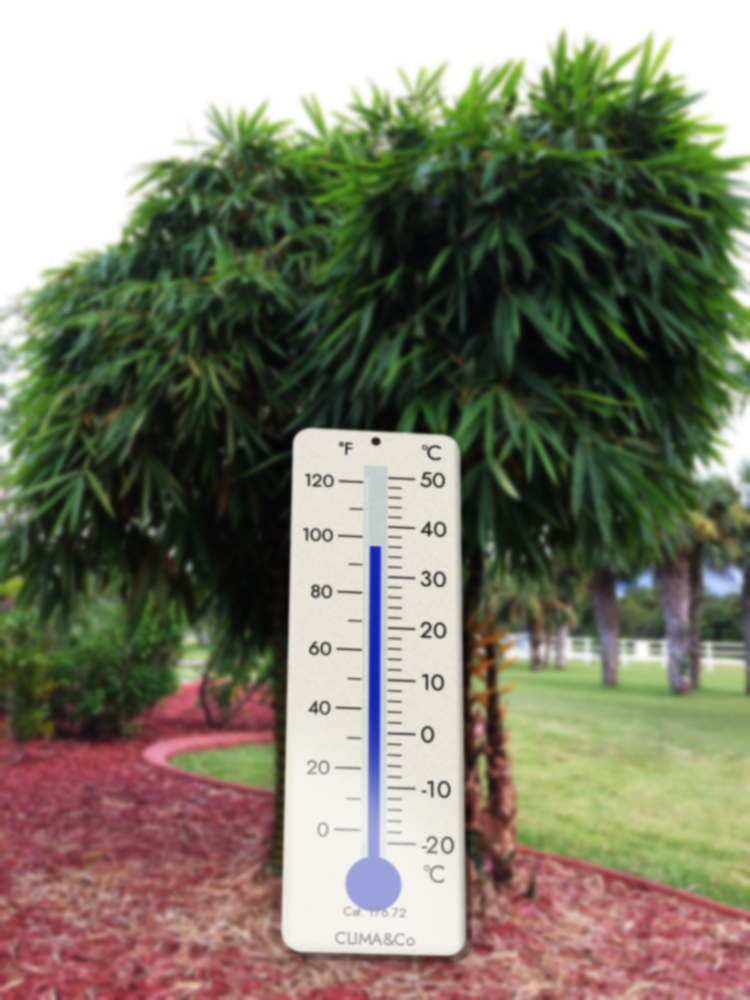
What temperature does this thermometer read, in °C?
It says 36 °C
